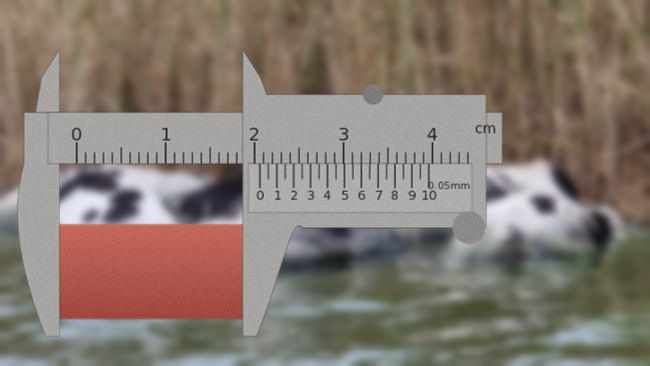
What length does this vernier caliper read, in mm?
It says 20.6 mm
